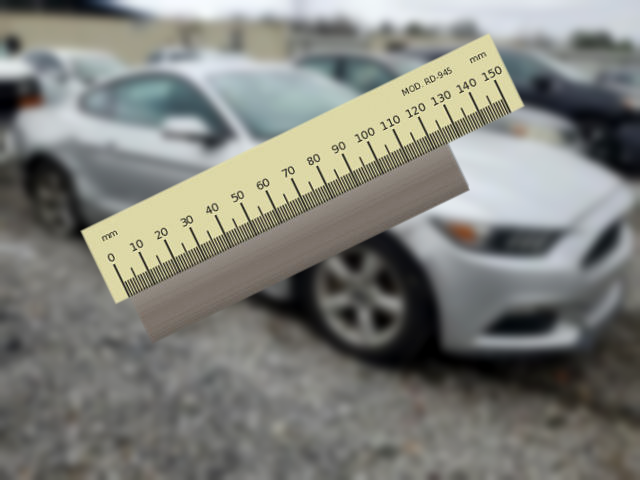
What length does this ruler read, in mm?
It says 125 mm
